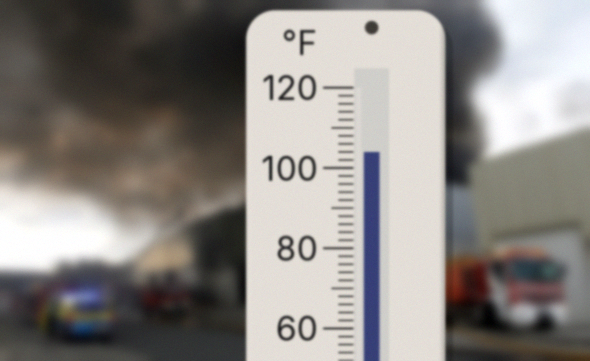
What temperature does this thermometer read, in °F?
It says 104 °F
